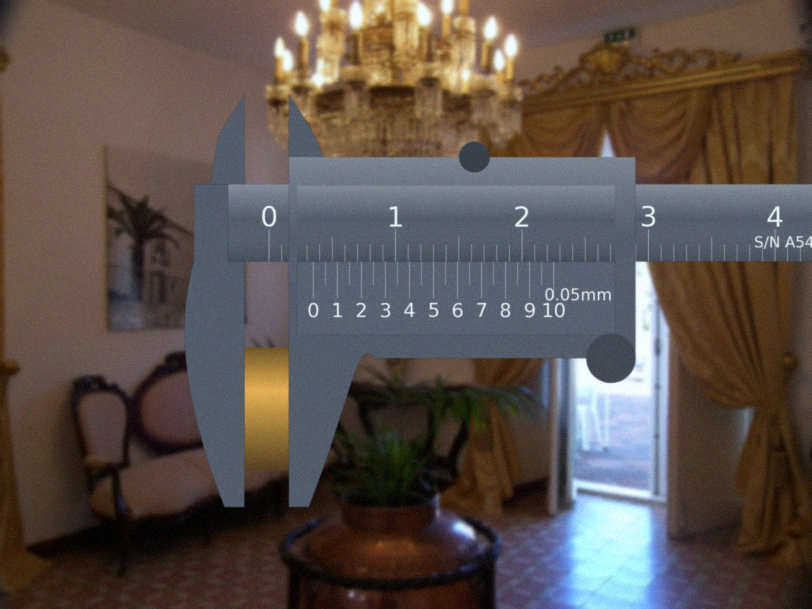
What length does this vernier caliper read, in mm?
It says 3.5 mm
